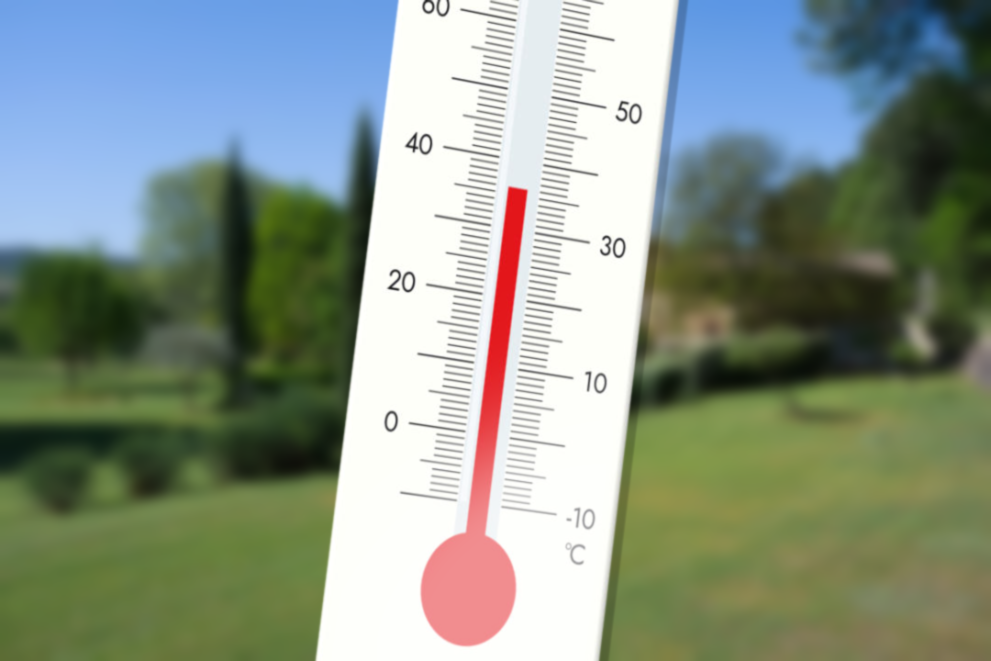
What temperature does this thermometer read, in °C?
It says 36 °C
